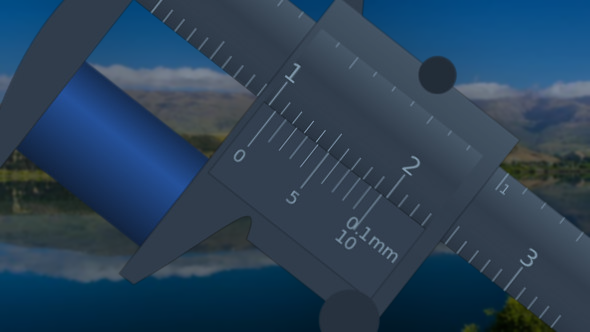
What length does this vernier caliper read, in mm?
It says 10.6 mm
